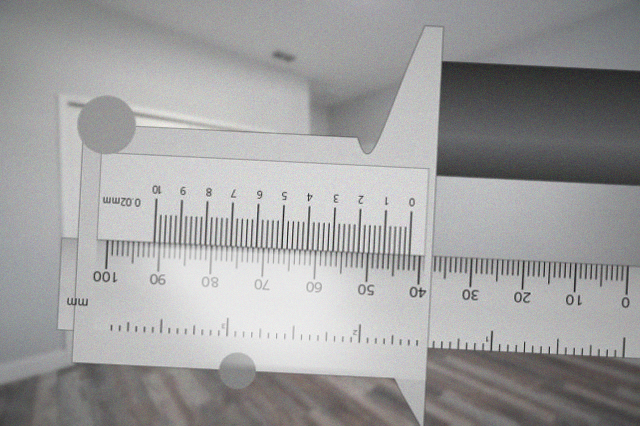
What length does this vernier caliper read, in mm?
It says 42.0 mm
